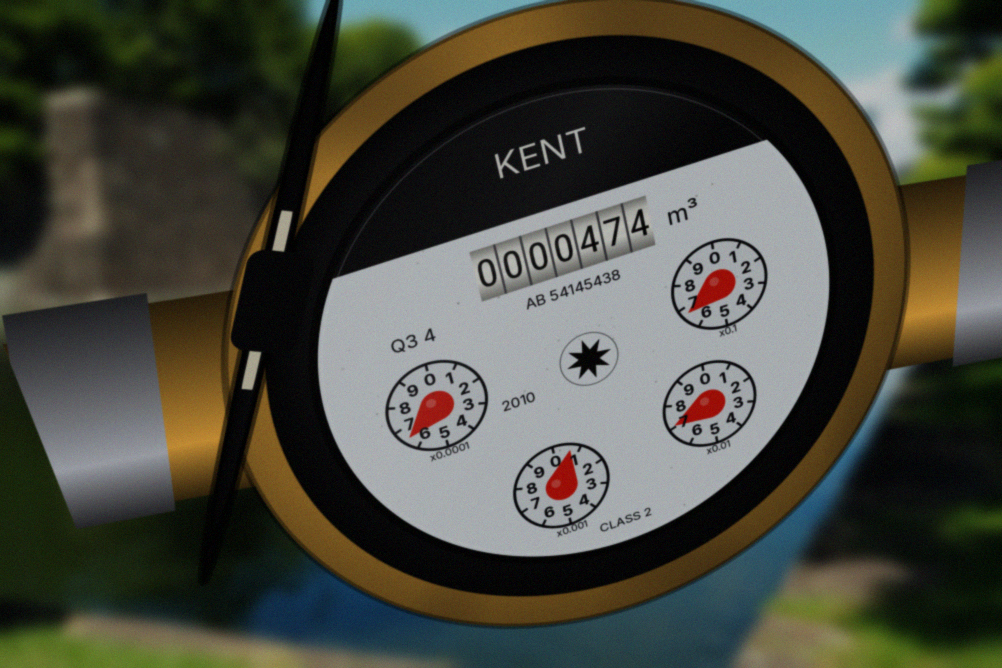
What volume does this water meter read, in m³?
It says 474.6706 m³
